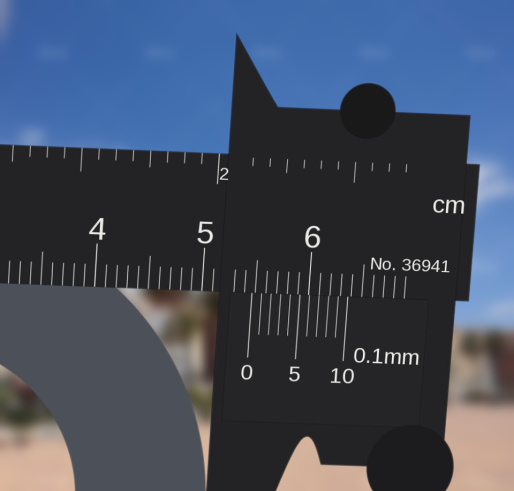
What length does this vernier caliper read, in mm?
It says 54.7 mm
